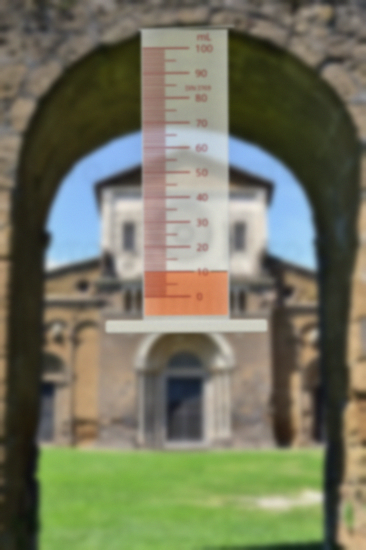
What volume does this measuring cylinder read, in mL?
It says 10 mL
